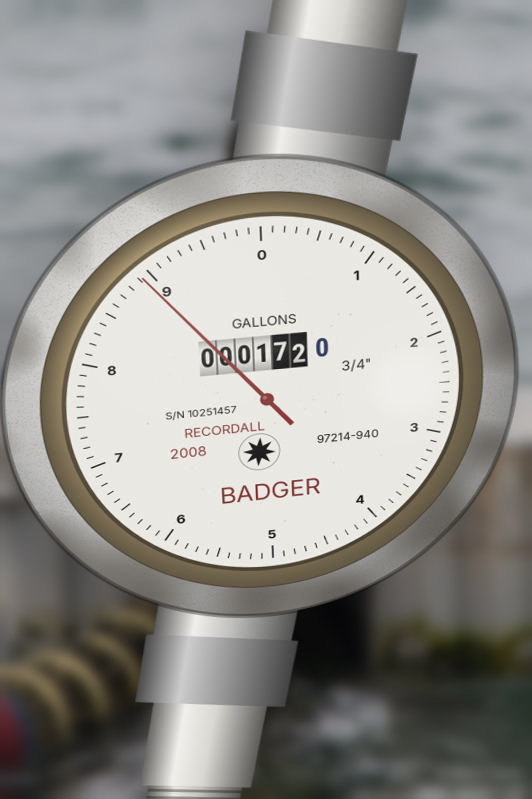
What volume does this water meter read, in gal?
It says 1718.9 gal
